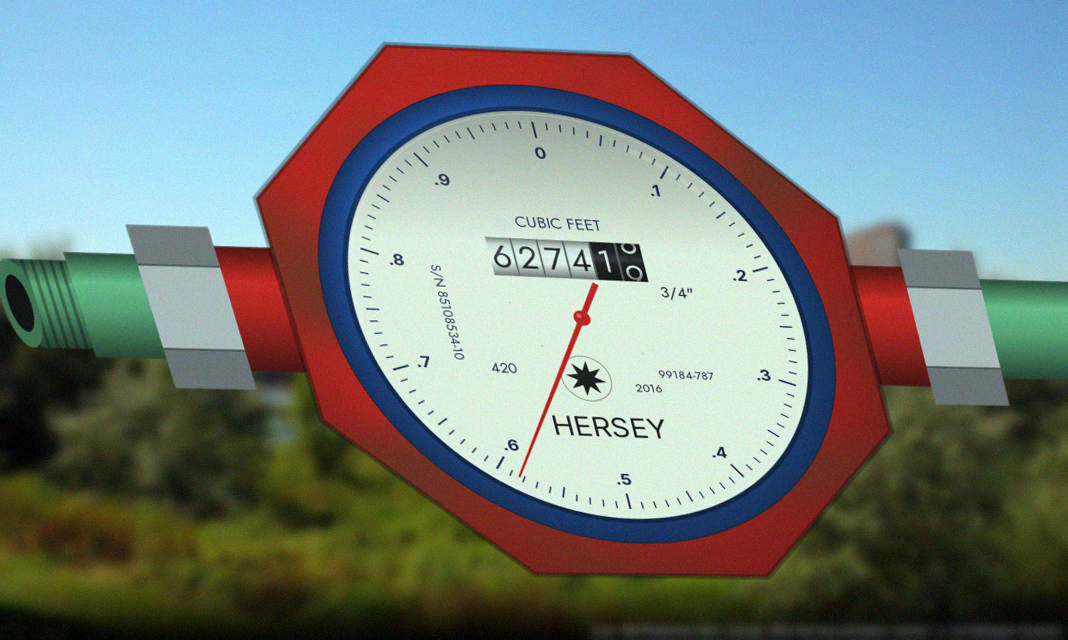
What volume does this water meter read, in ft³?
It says 627418.58 ft³
